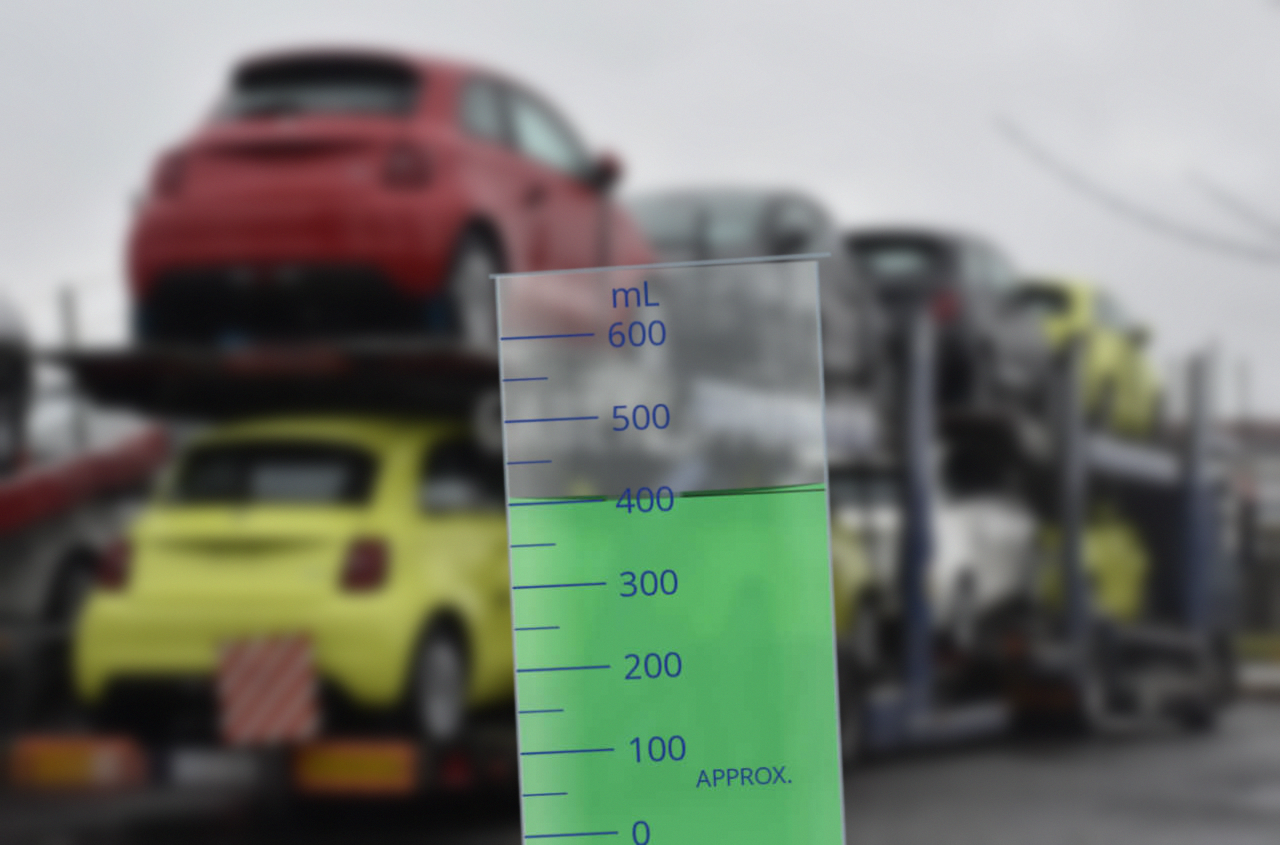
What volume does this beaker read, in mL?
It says 400 mL
